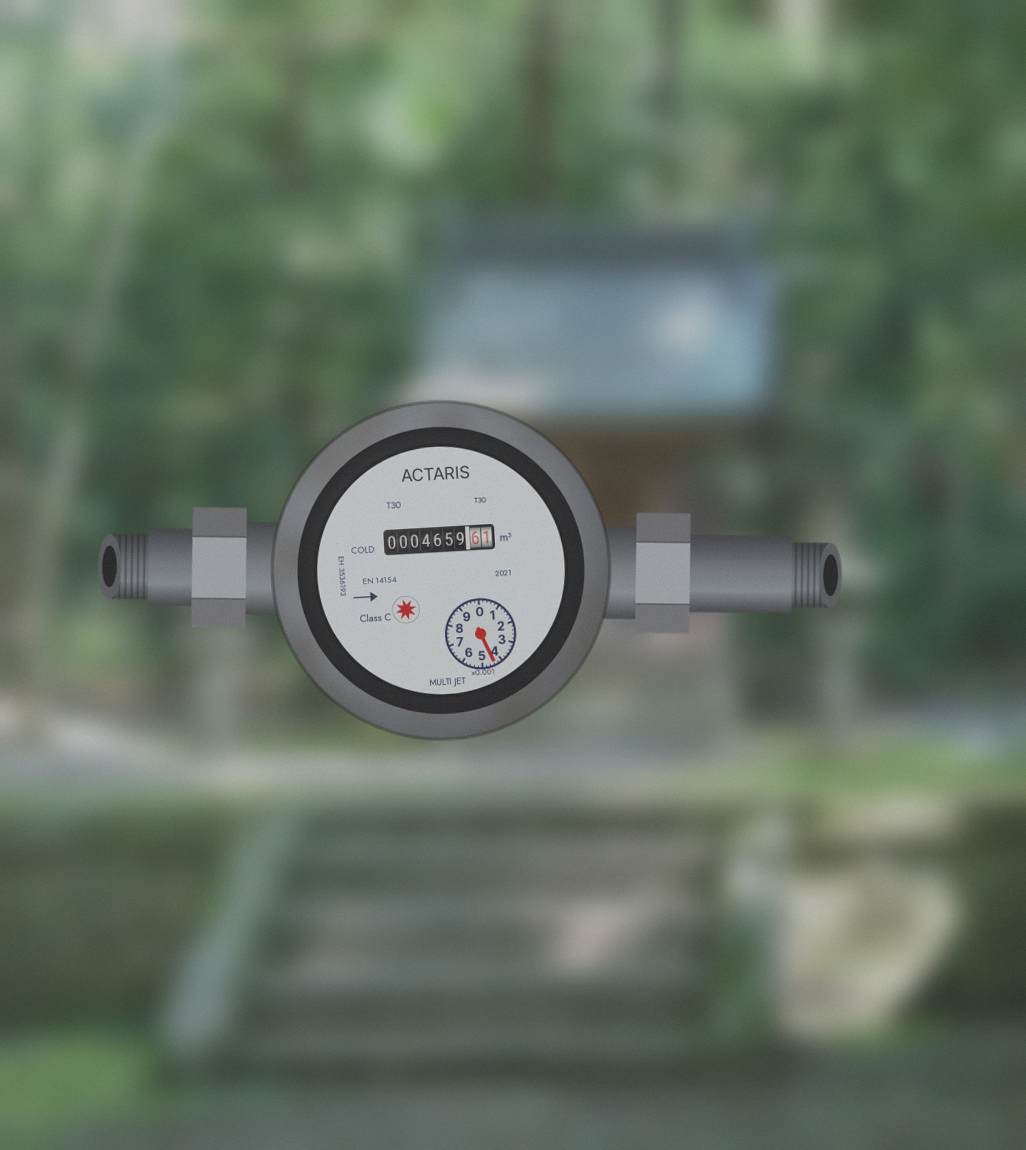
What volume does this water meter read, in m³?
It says 4659.614 m³
